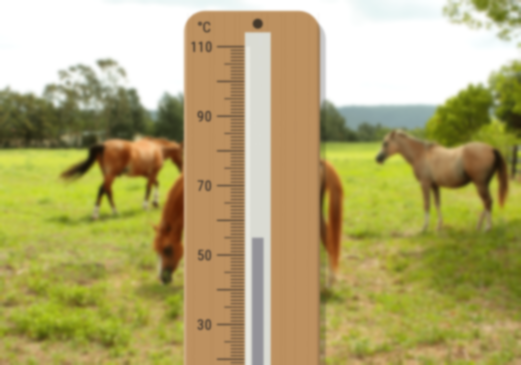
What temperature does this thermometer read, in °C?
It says 55 °C
